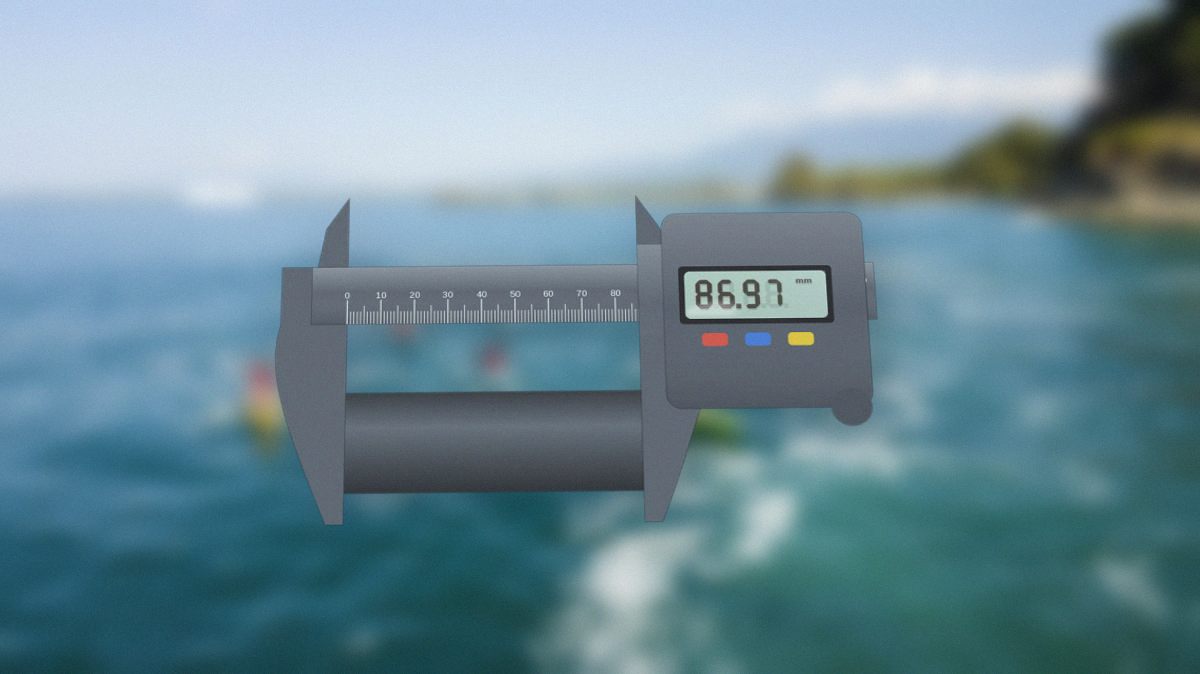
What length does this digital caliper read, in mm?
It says 86.97 mm
